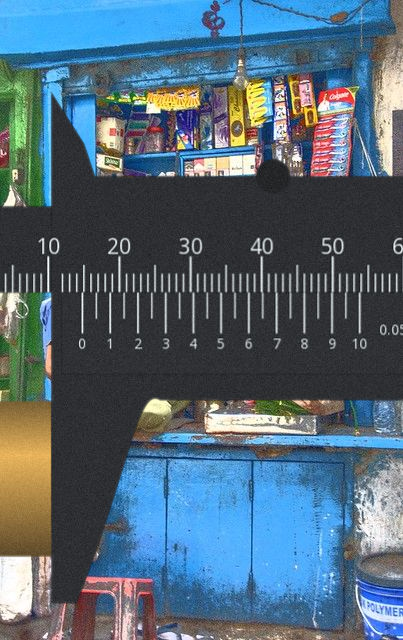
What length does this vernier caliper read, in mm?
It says 14.8 mm
